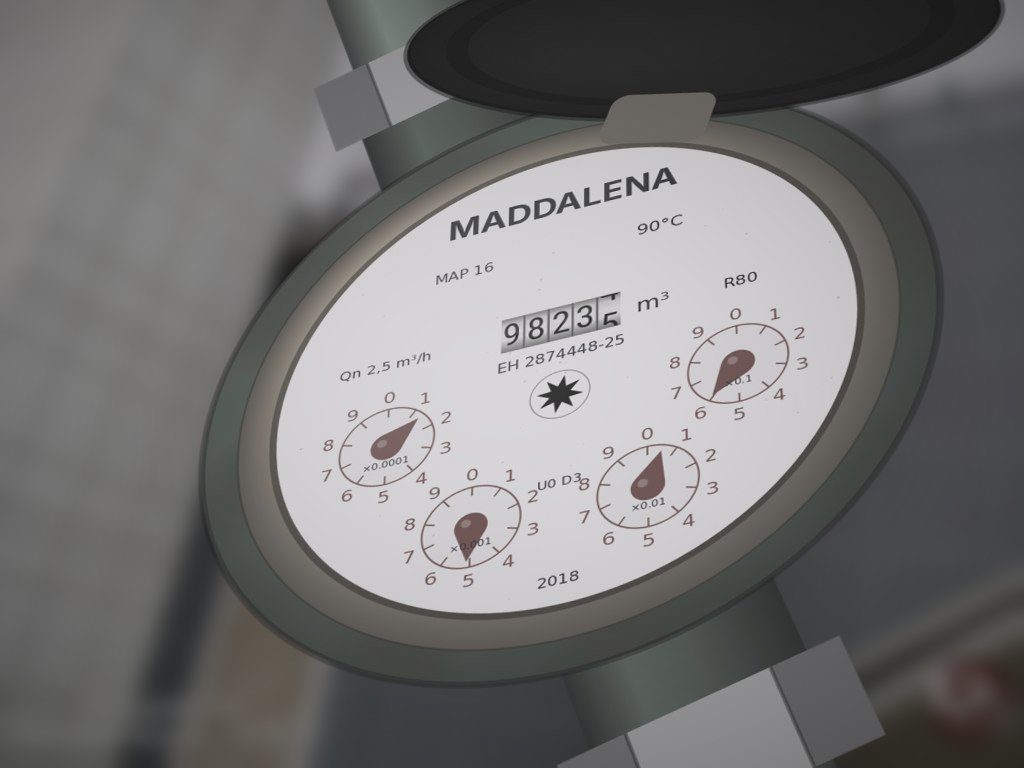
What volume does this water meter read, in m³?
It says 98234.6051 m³
